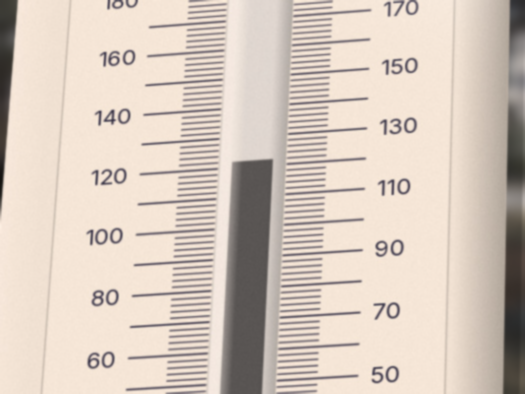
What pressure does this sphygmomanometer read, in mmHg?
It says 122 mmHg
